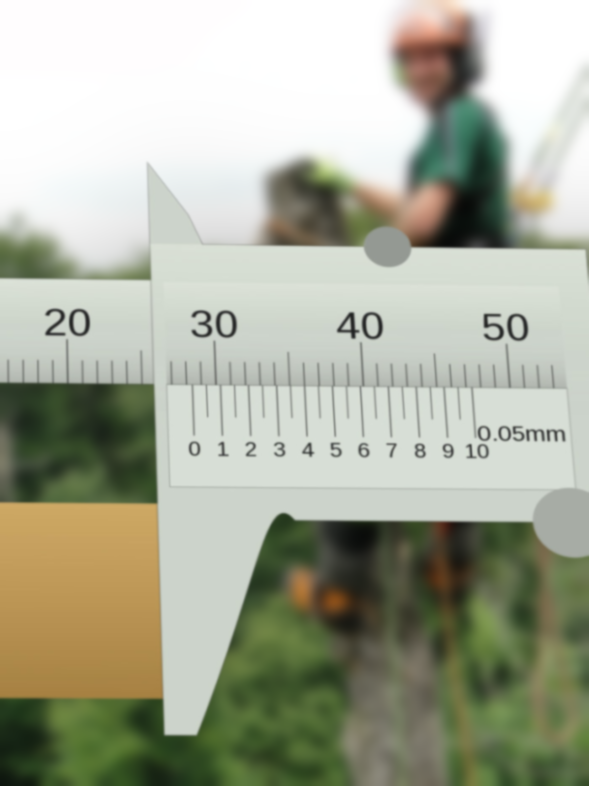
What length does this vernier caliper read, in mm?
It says 28.4 mm
